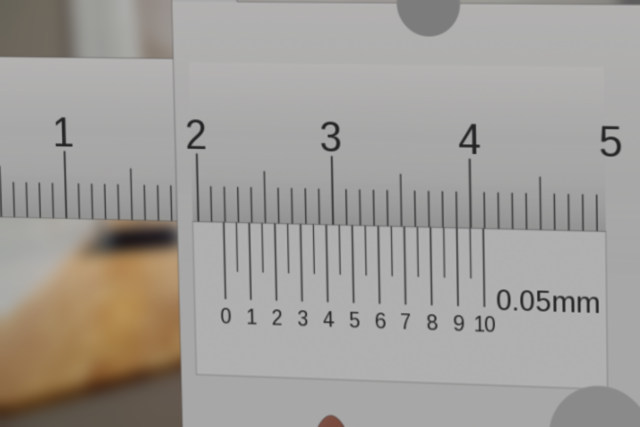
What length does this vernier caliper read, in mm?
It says 21.9 mm
